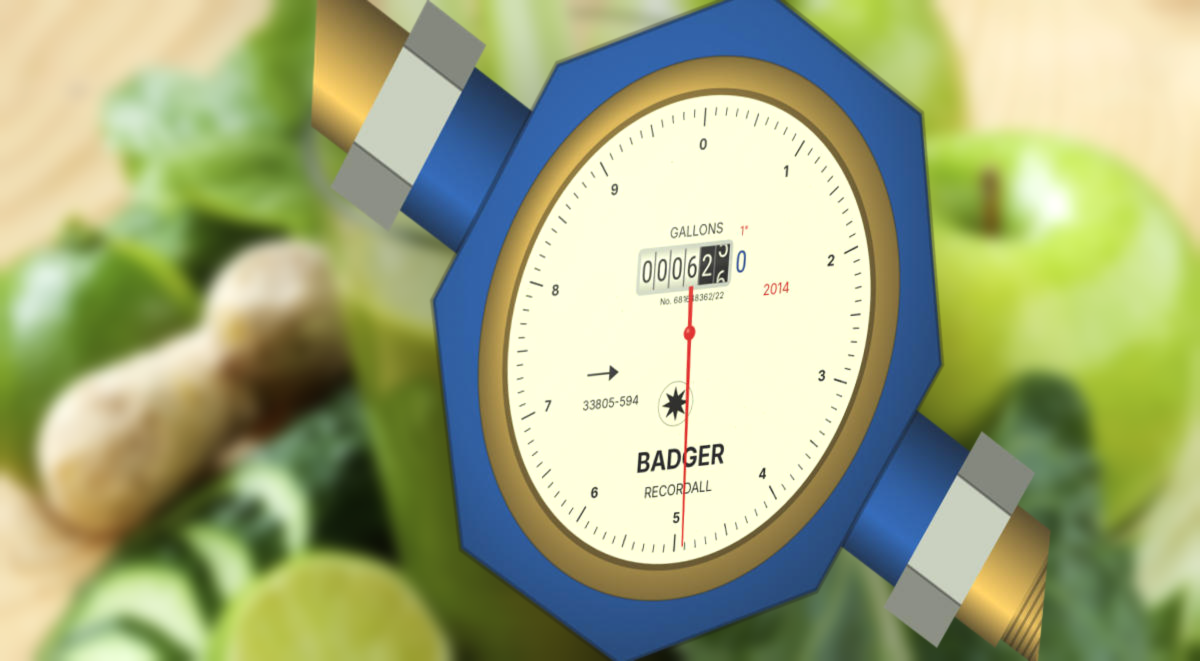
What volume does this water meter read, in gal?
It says 6254.9 gal
